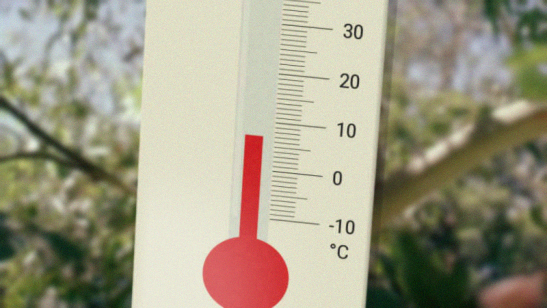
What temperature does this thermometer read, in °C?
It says 7 °C
